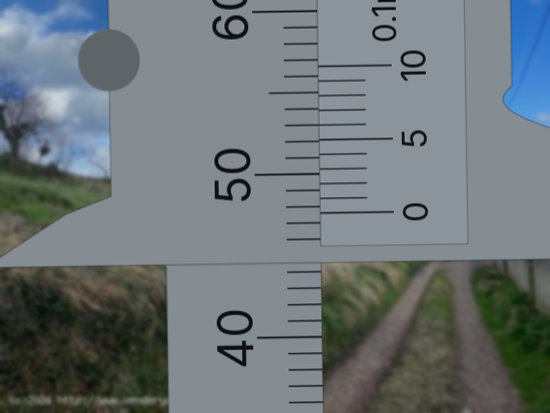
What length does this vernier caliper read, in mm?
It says 47.6 mm
